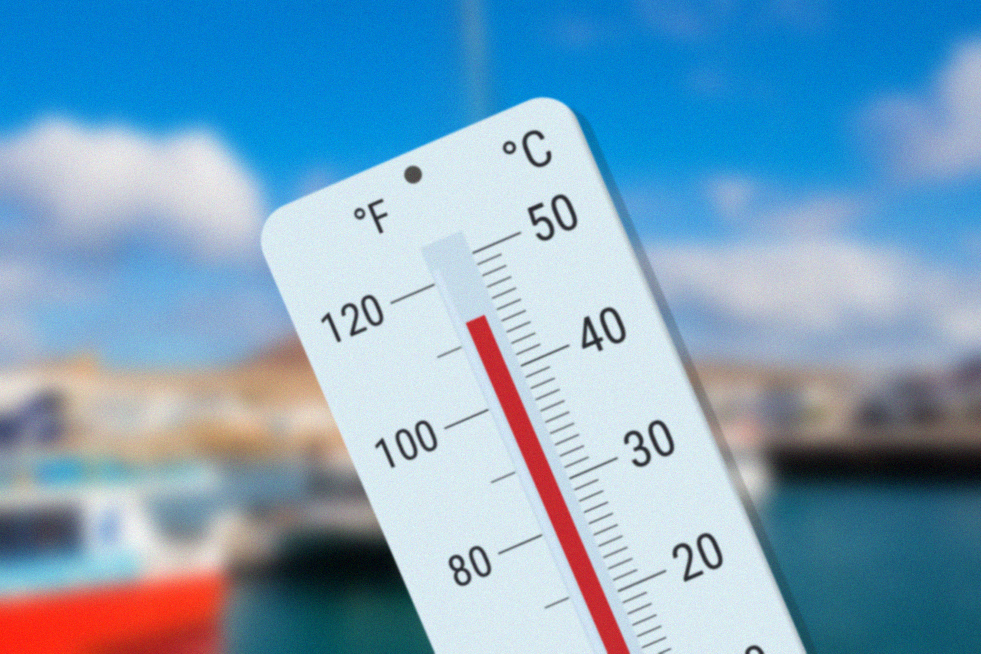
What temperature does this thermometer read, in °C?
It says 45 °C
